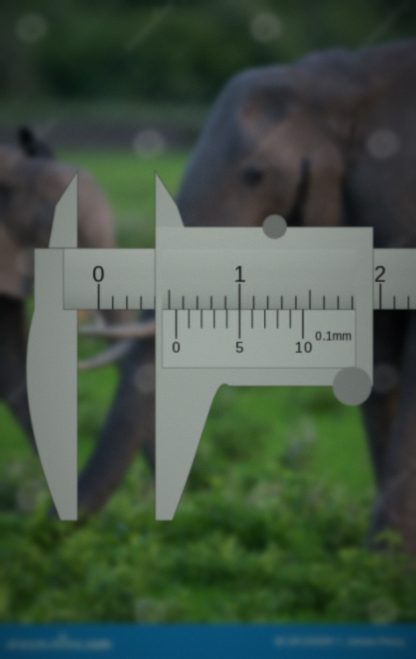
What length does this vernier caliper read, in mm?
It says 5.5 mm
